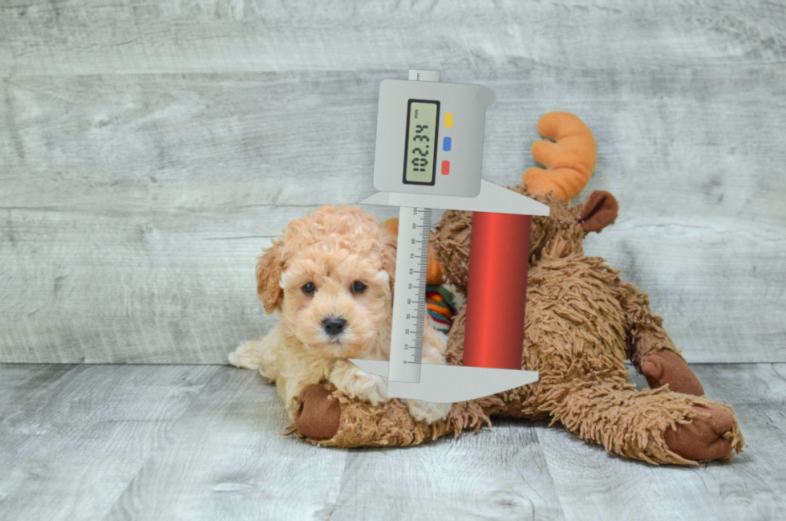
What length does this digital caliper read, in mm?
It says 102.34 mm
